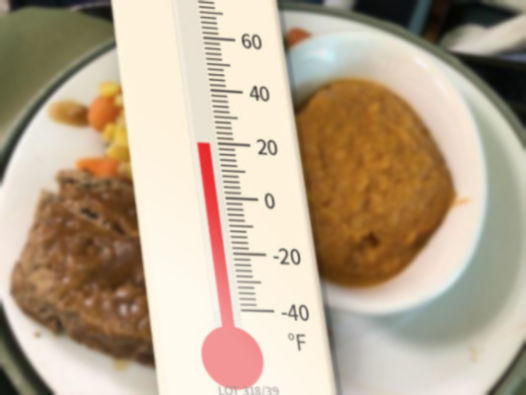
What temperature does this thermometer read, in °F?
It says 20 °F
